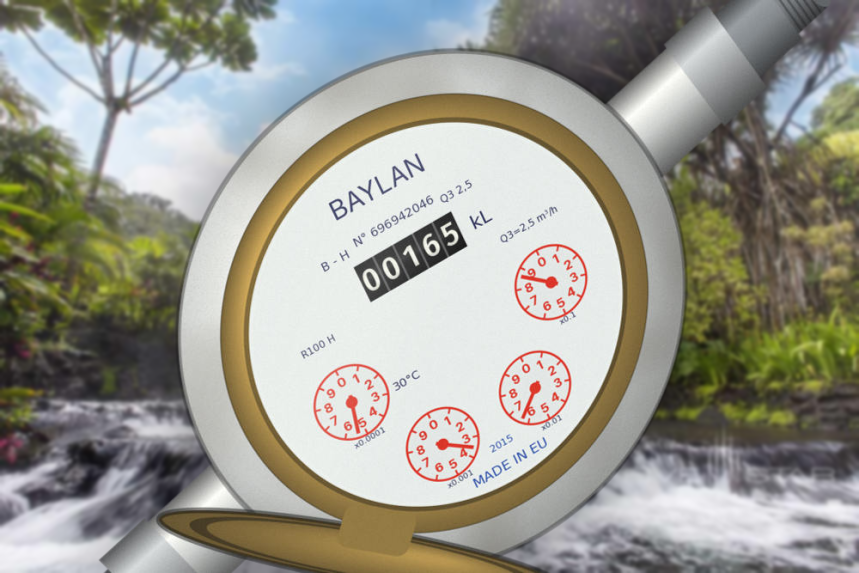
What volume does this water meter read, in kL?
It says 165.8635 kL
